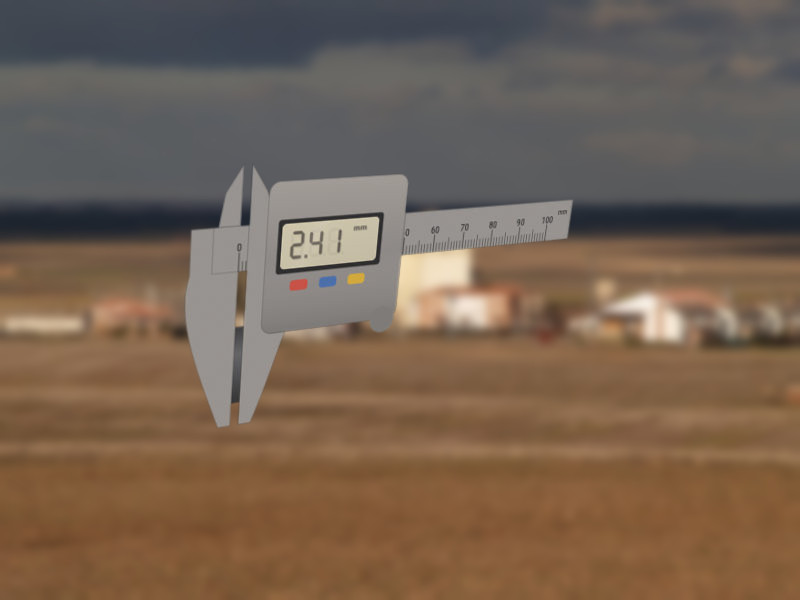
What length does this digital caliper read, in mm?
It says 2.41 mm
